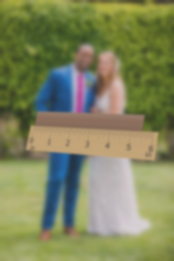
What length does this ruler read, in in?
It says 5.5 in
